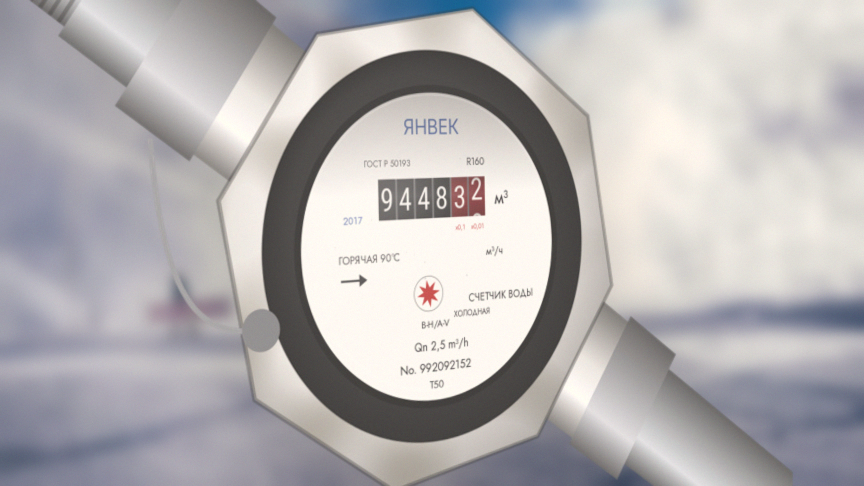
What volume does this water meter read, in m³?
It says 9448.32 m³
